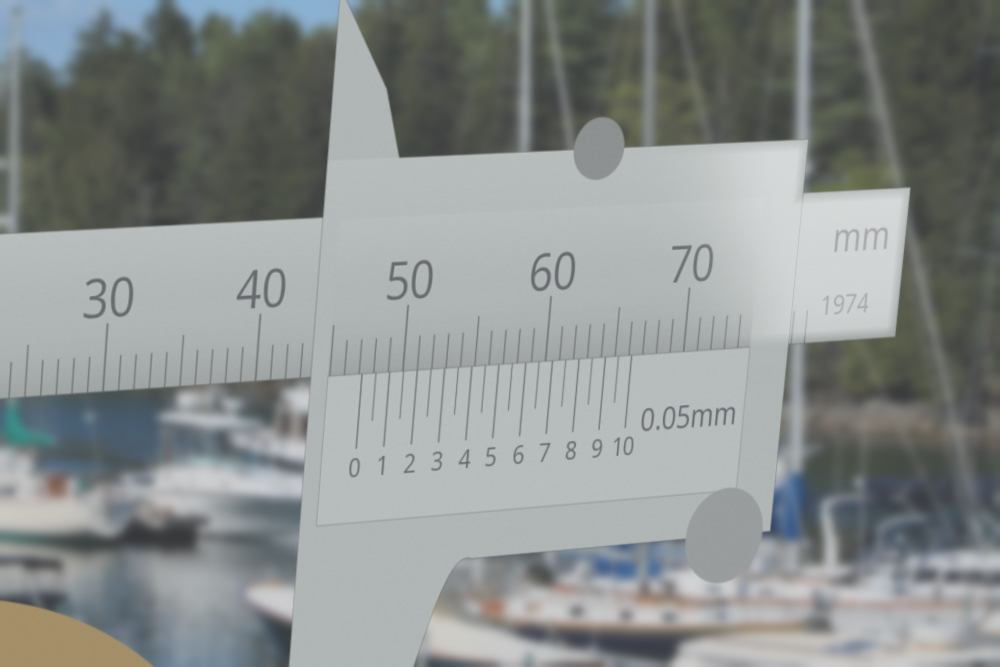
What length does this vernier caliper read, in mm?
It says 47.2 mm
